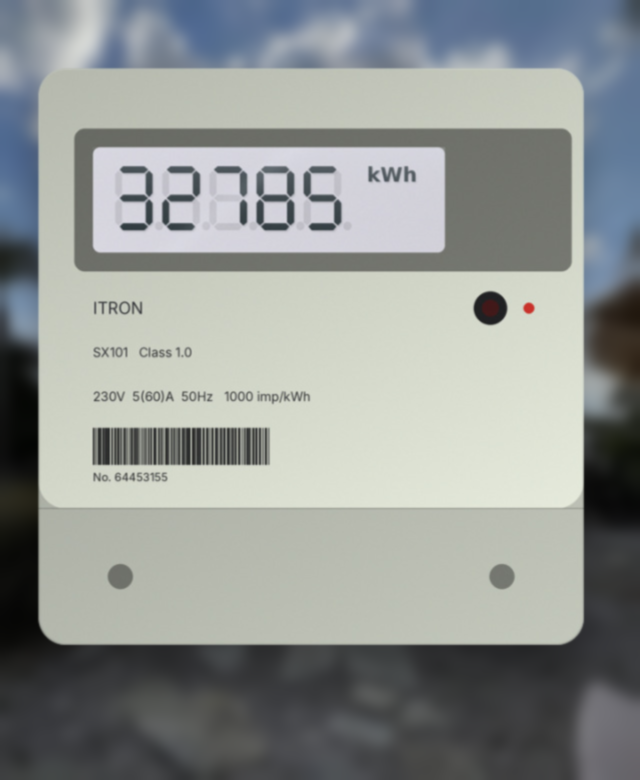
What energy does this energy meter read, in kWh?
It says 32785 kWh
